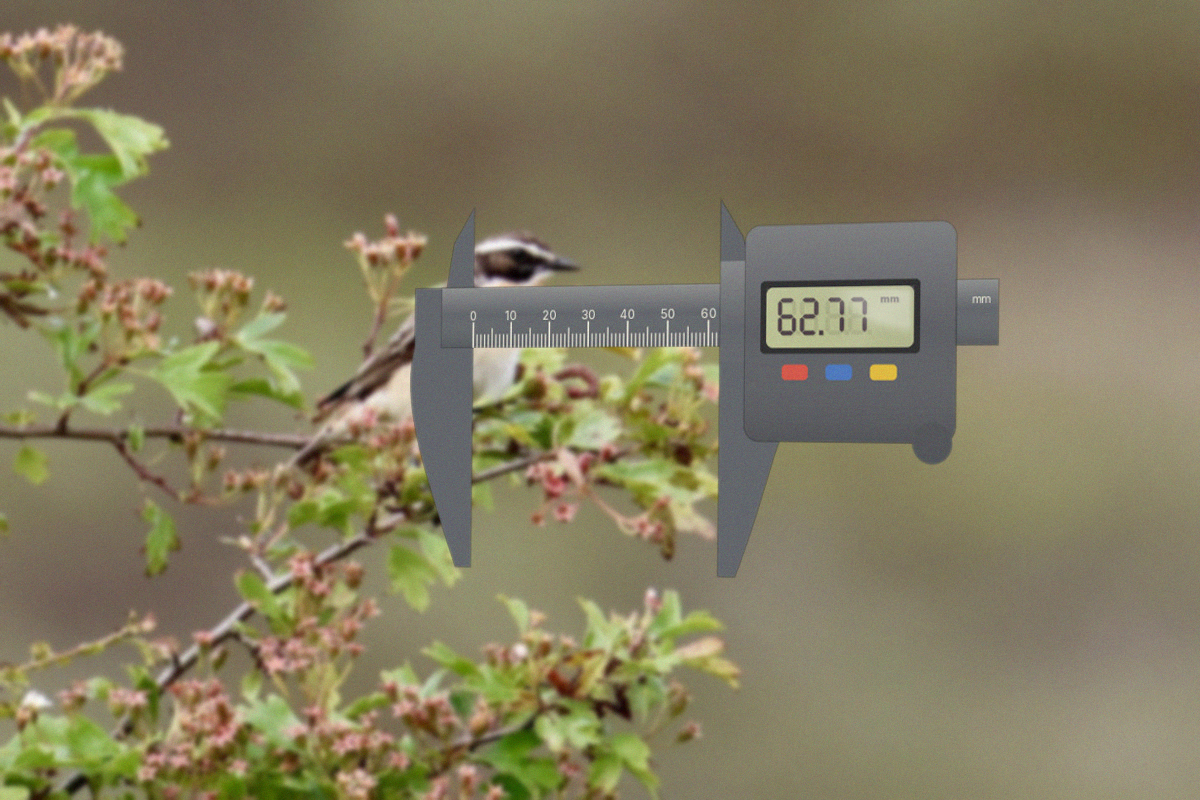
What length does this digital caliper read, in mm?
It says 62.77 mm
